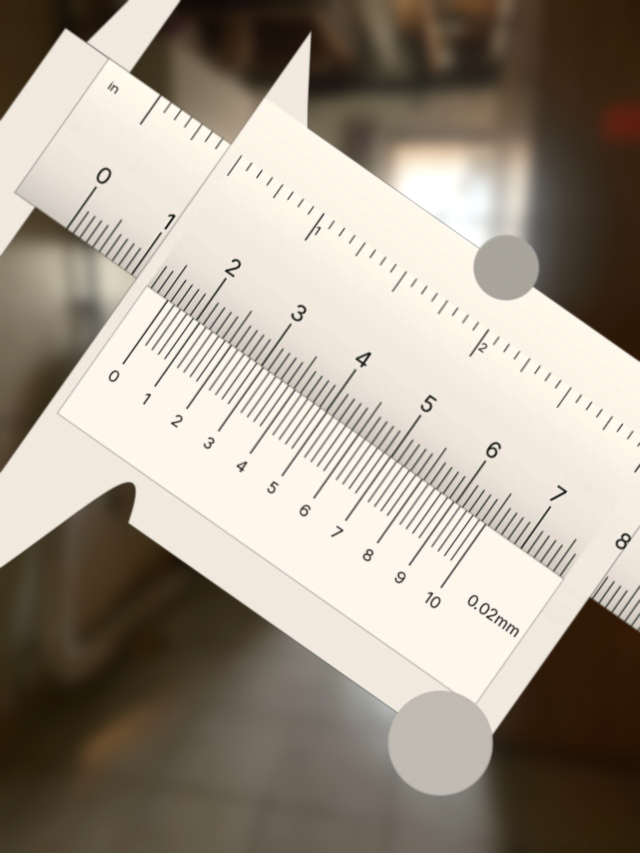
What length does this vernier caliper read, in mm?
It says 15.6 mm
